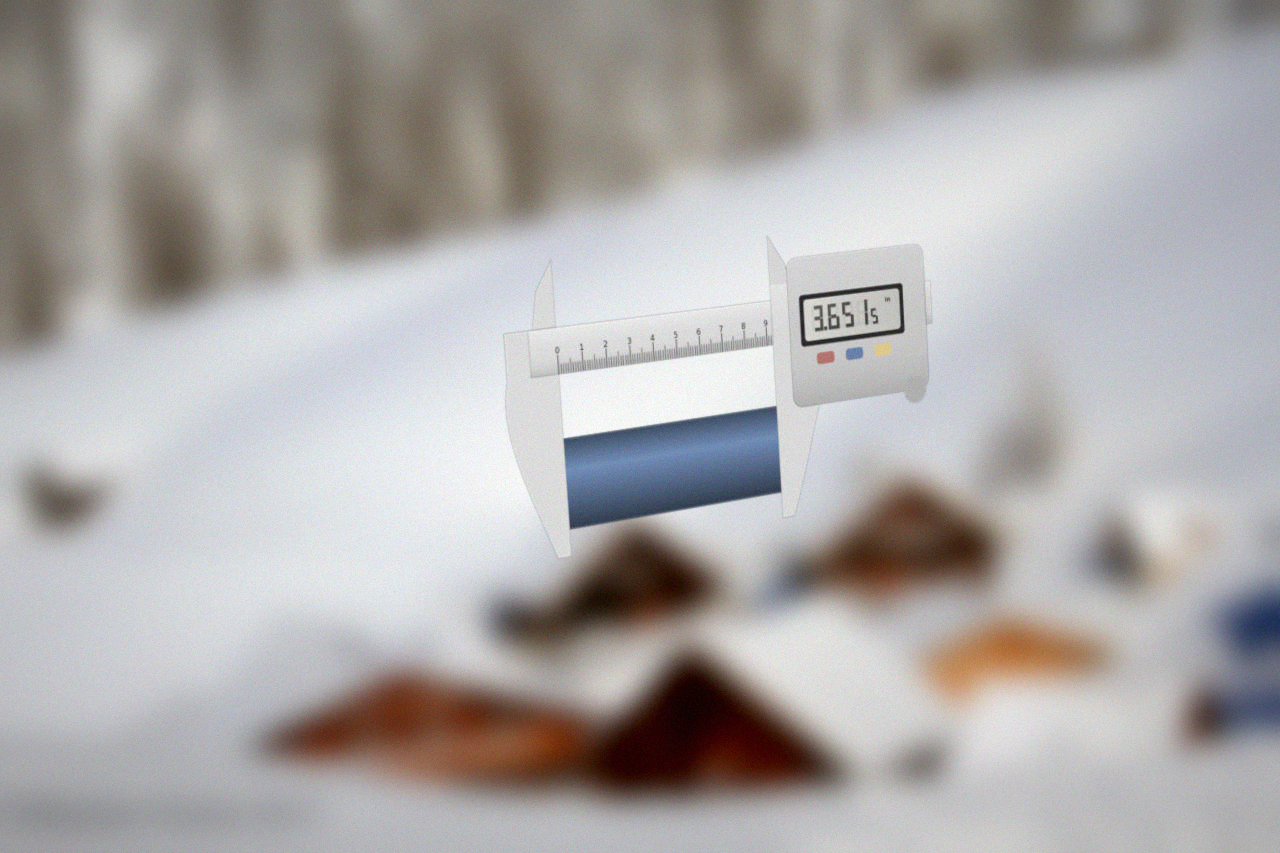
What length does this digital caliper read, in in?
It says 3.6515 in
